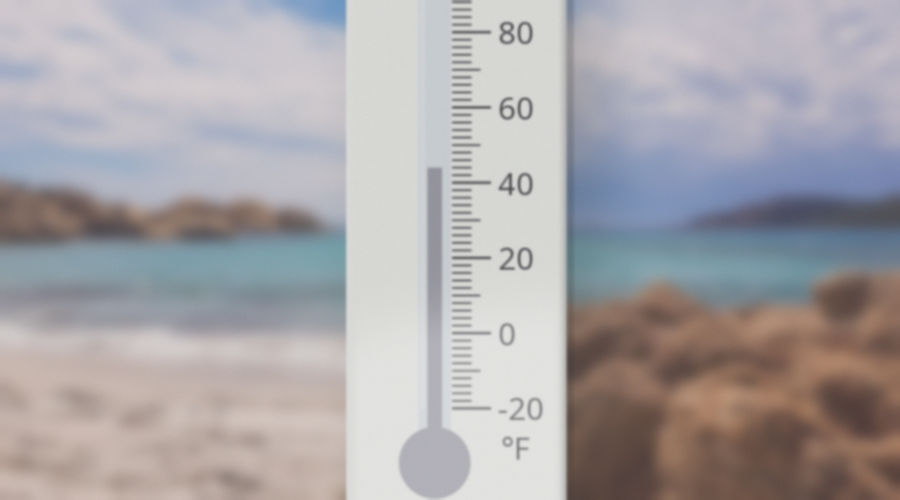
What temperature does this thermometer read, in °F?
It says 44 °F
